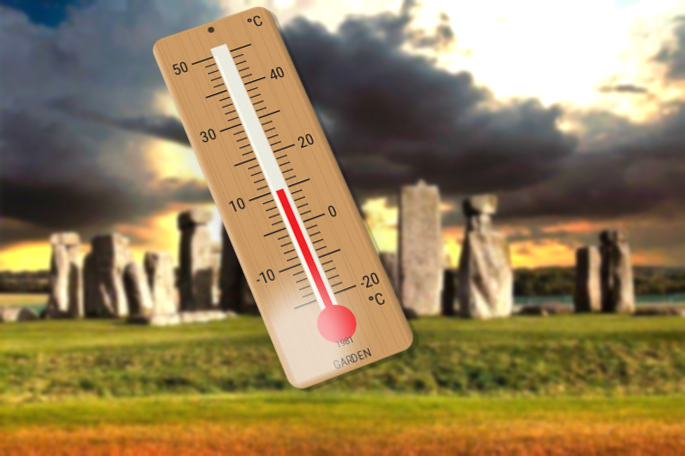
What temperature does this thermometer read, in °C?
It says 10 °C
